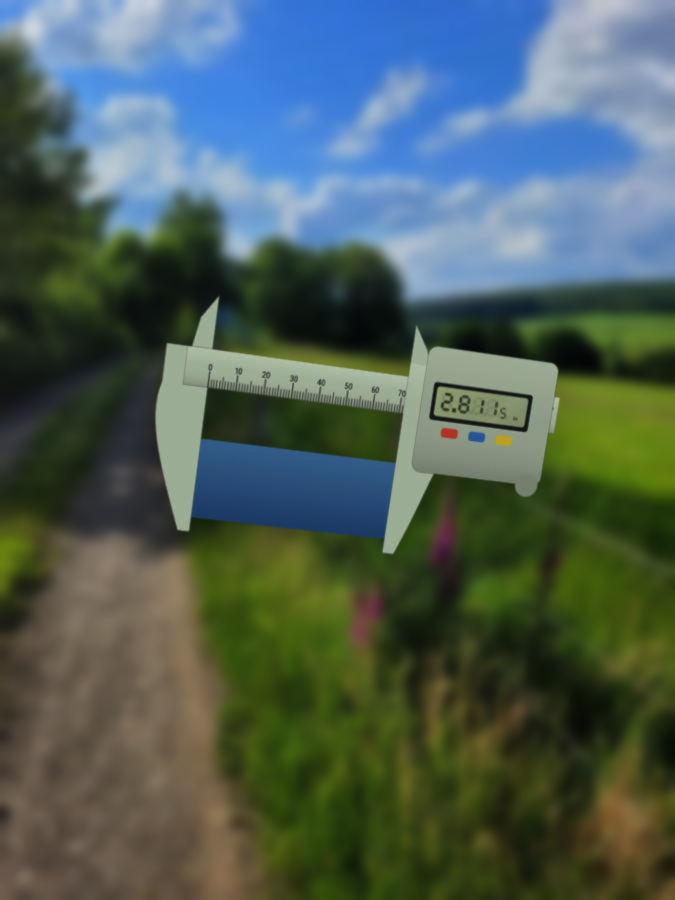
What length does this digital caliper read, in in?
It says 2.8115 in
